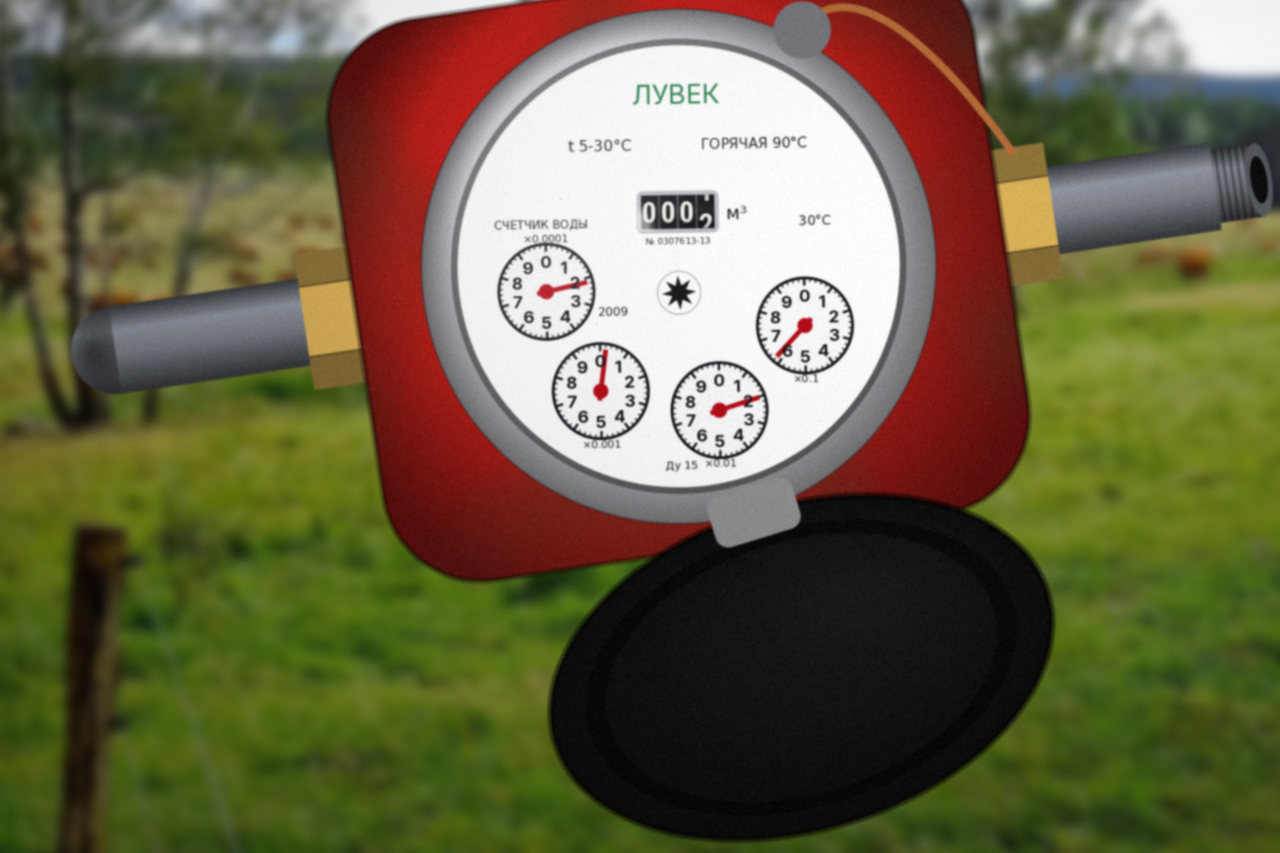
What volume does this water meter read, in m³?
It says 1.6202 m³
